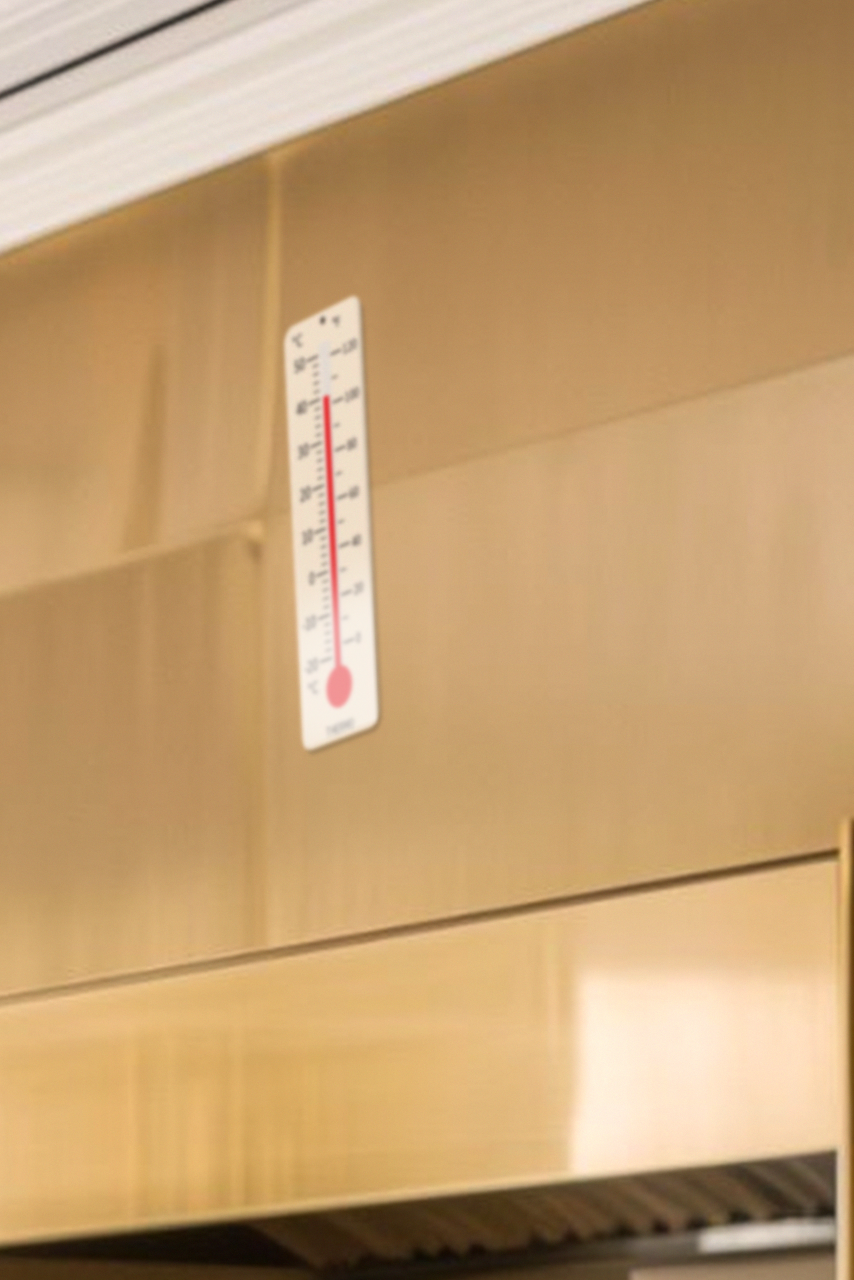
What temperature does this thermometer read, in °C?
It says 40 °C
